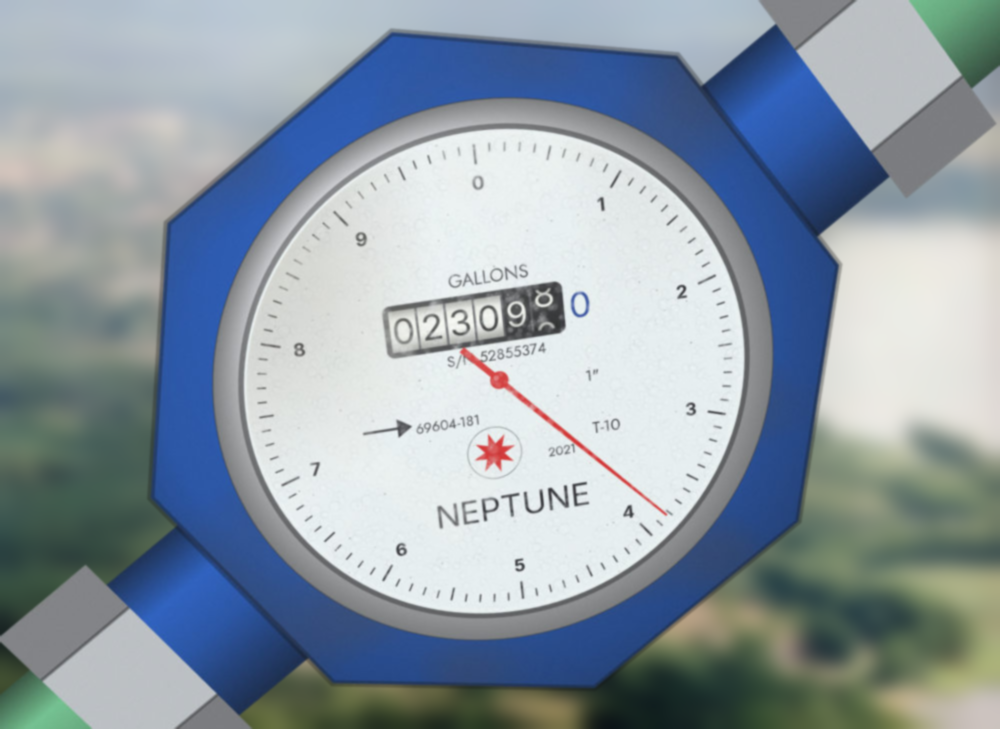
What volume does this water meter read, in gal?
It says 230983.8 gal
